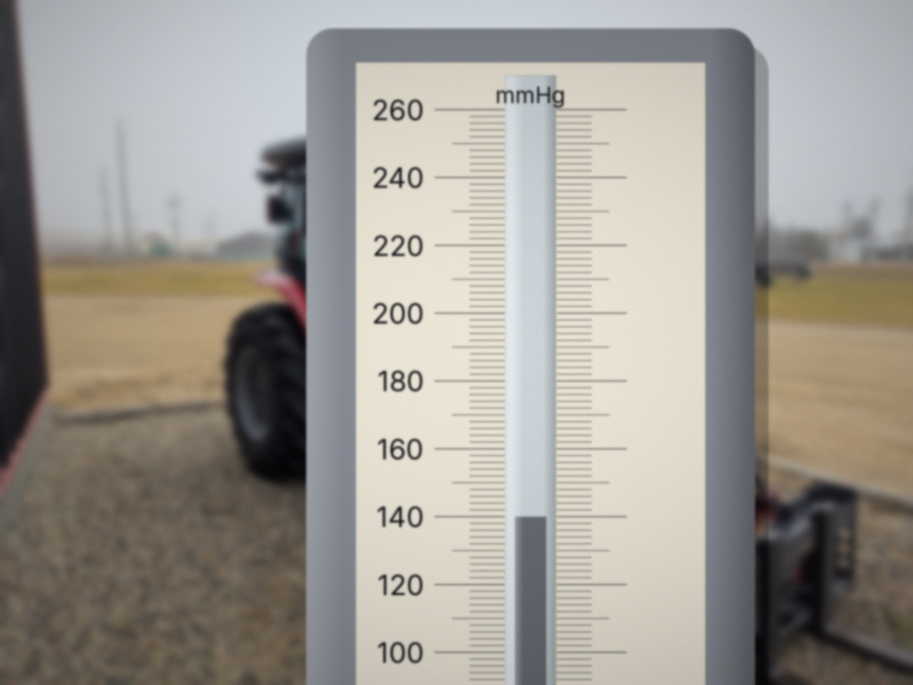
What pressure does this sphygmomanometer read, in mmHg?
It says 140 mmHg
